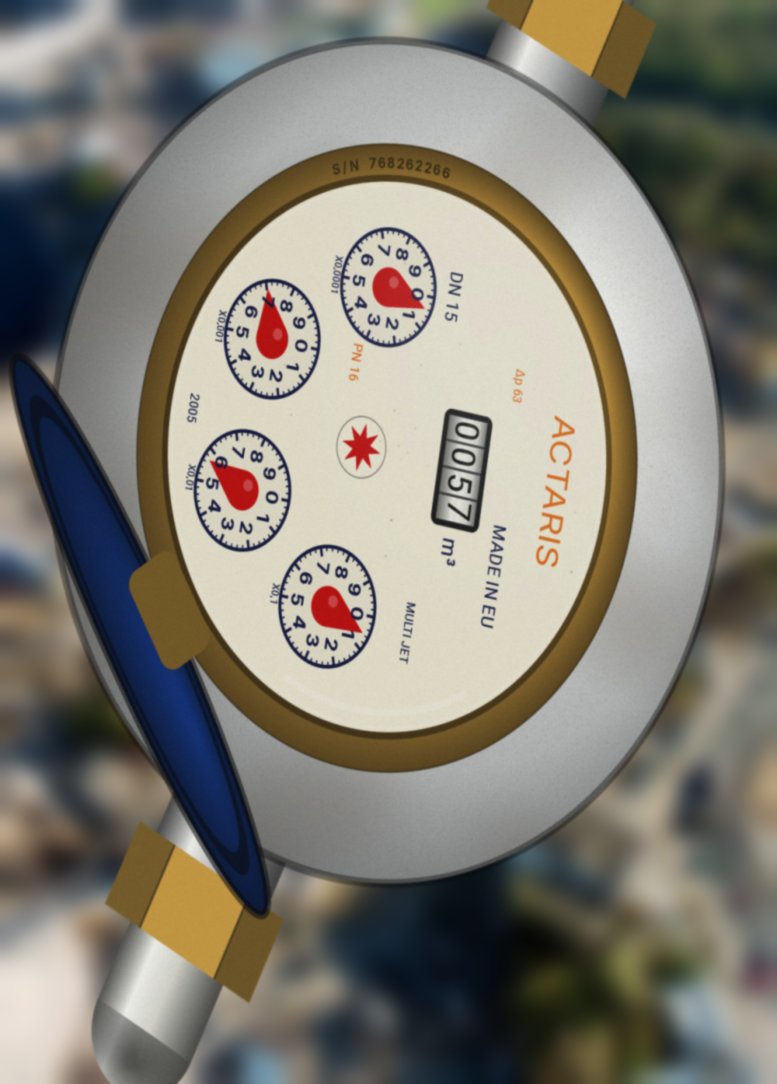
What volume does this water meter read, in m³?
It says 57.0570 m³
